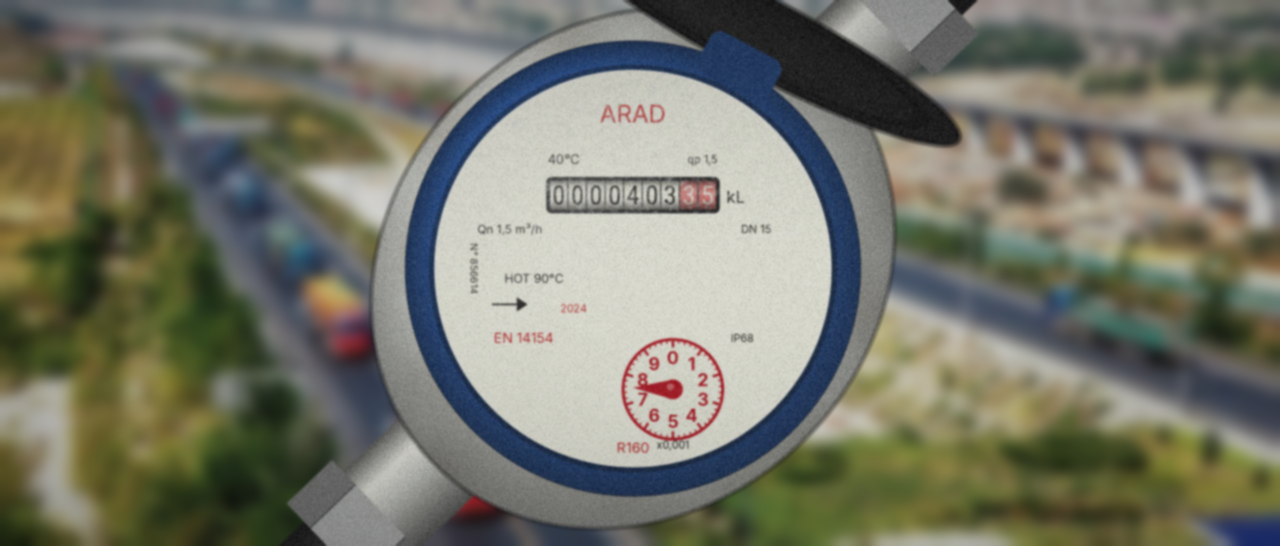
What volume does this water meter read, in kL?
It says 403.357 kL
